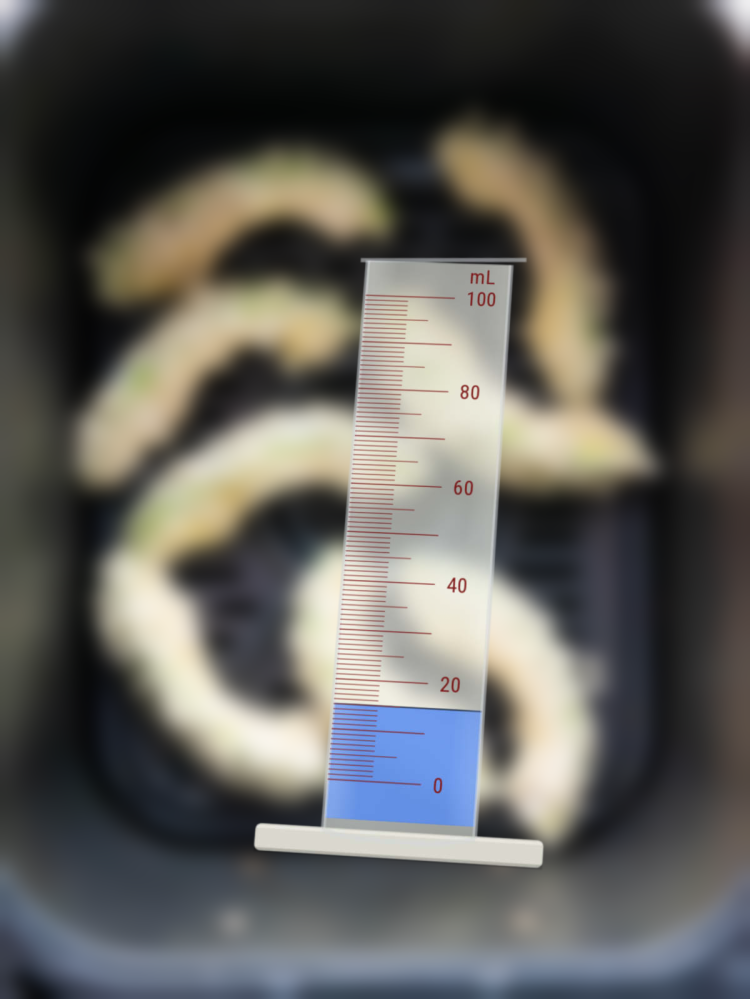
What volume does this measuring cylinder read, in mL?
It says 15 mL
